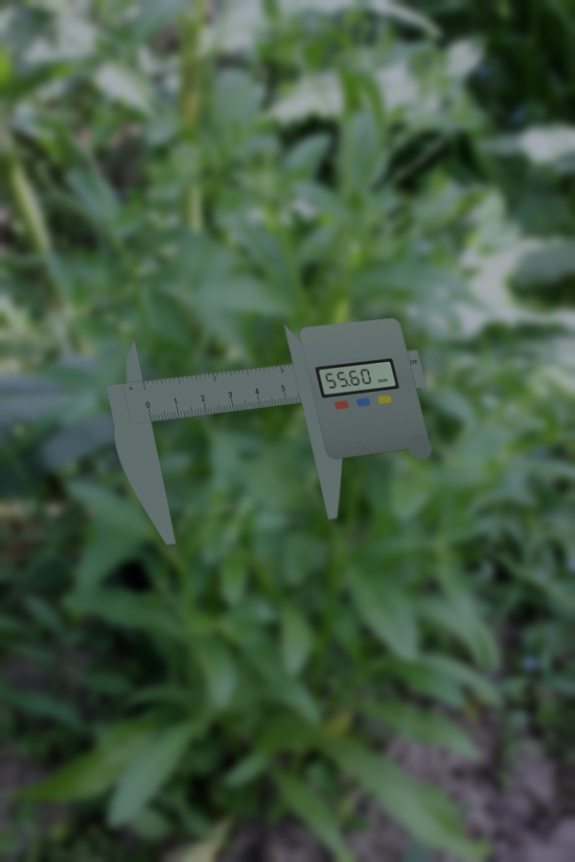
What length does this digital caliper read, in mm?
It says 55.60 mm
